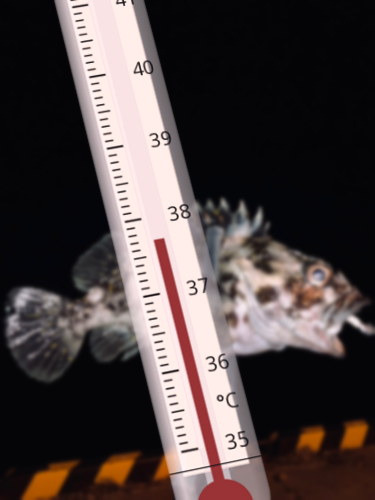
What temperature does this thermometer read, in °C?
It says 37.7 °C
